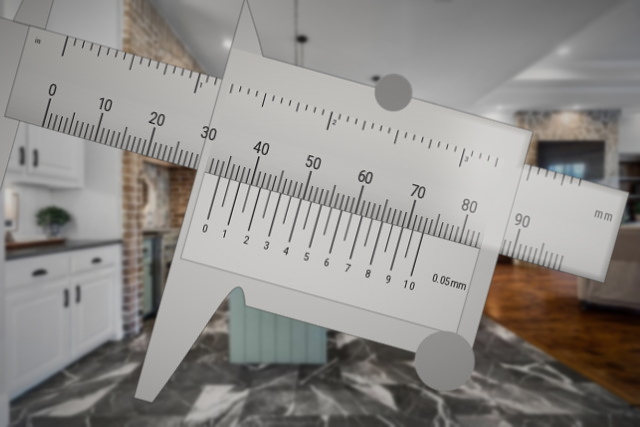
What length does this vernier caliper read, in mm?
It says 34.0 mm
